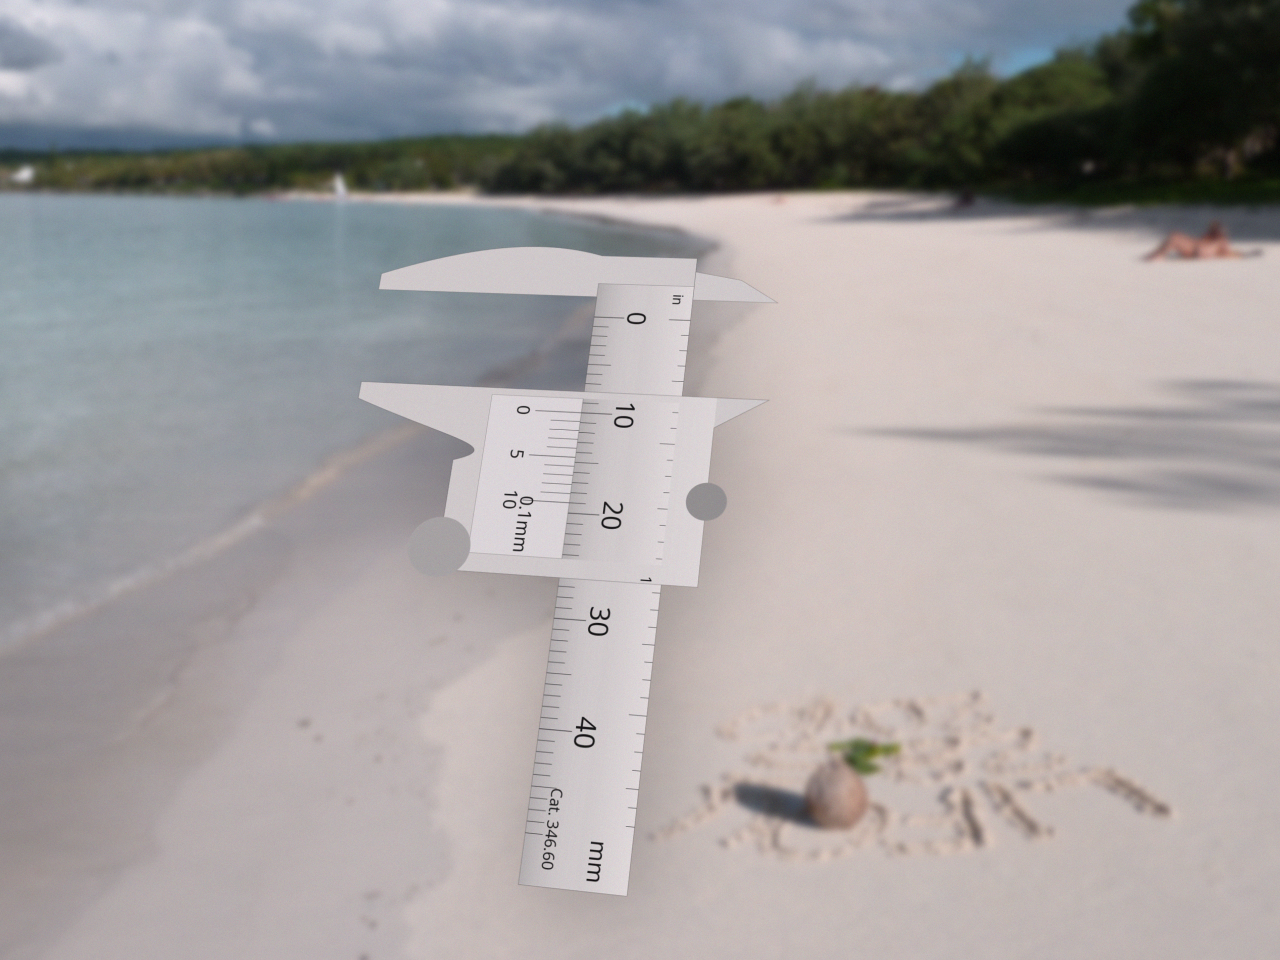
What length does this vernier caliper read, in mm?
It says 10.0 mm
